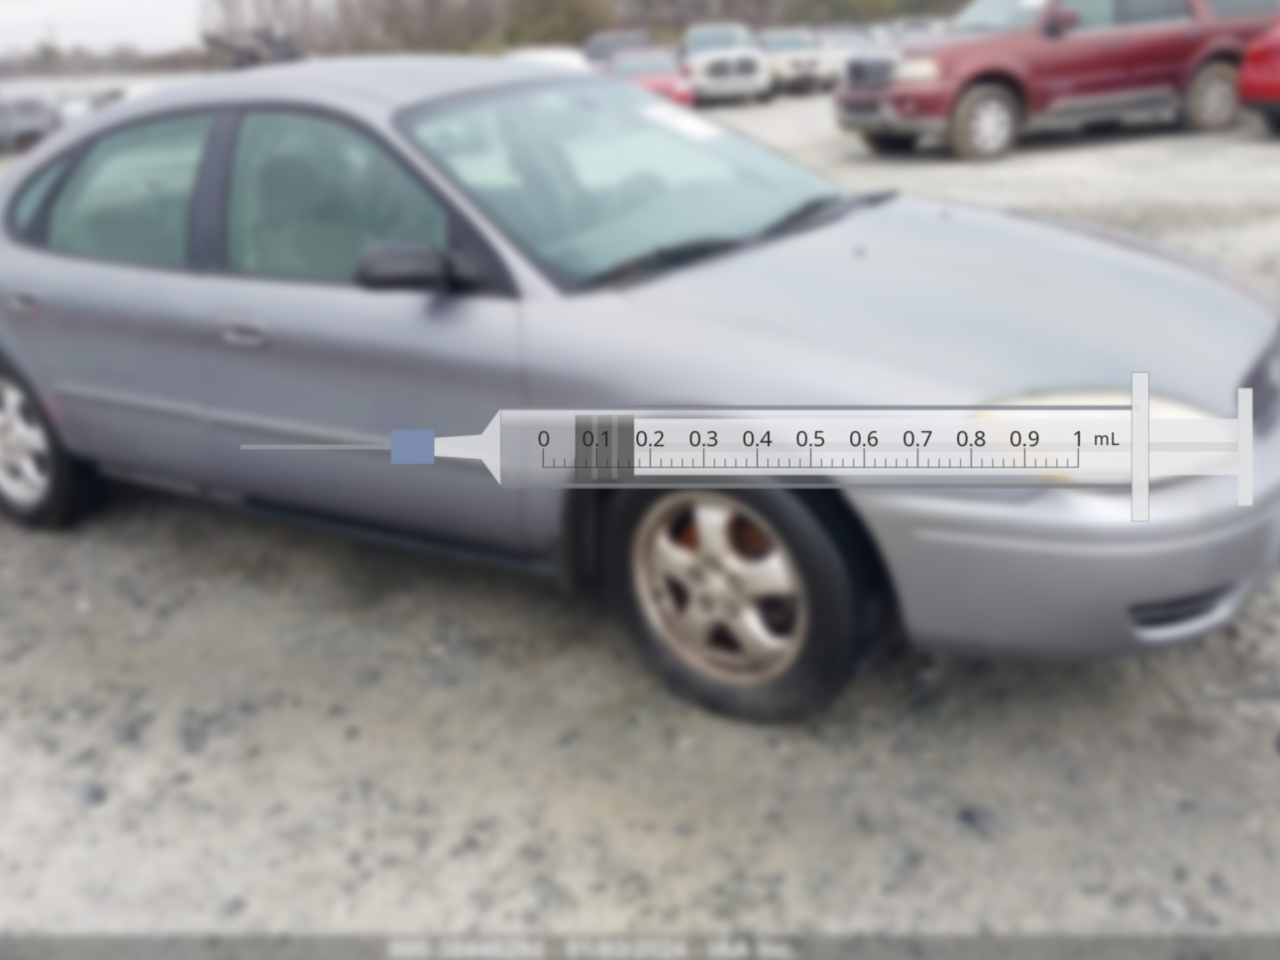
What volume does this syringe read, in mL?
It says 0.06 mL
